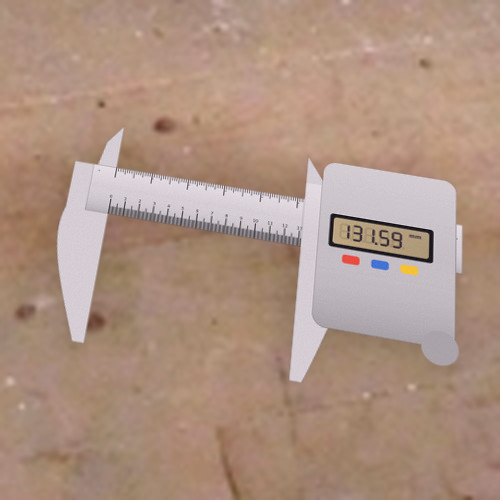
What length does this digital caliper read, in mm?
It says 131.59 mm
